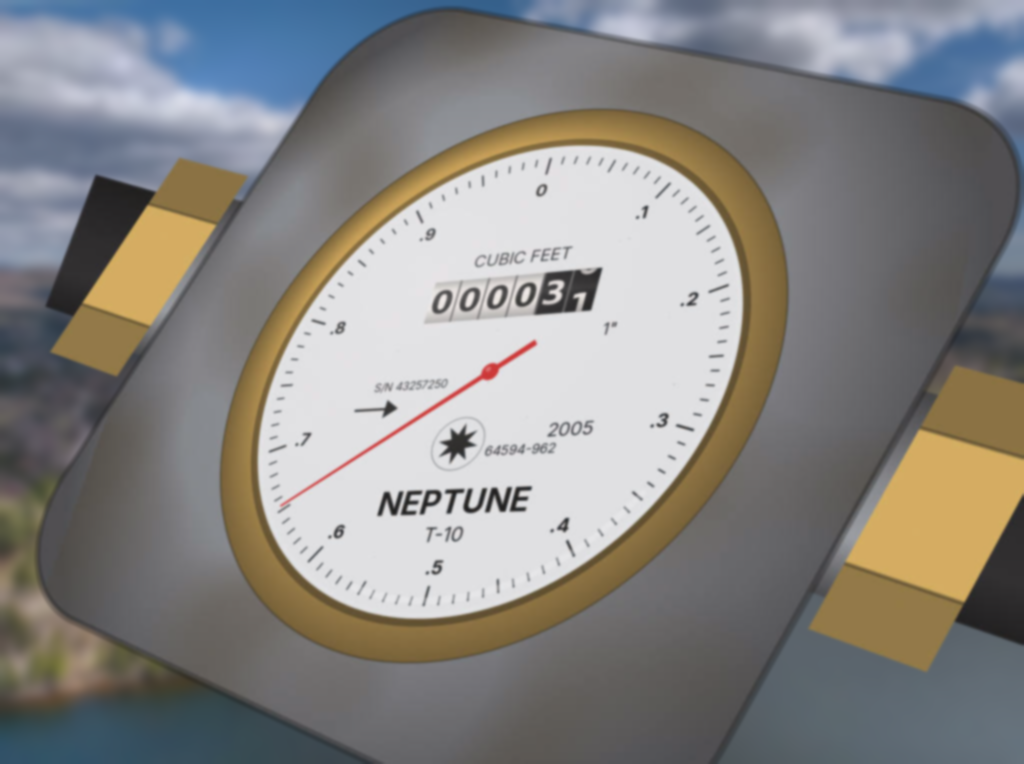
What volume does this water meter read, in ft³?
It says 30.65 ft³
